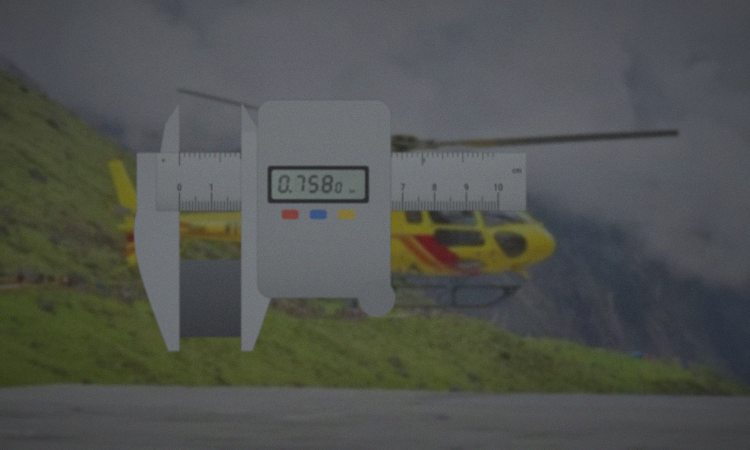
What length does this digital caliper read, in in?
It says 0.7580 in
